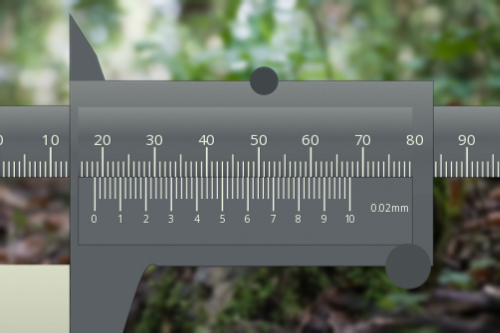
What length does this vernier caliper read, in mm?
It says 18.5 mm
